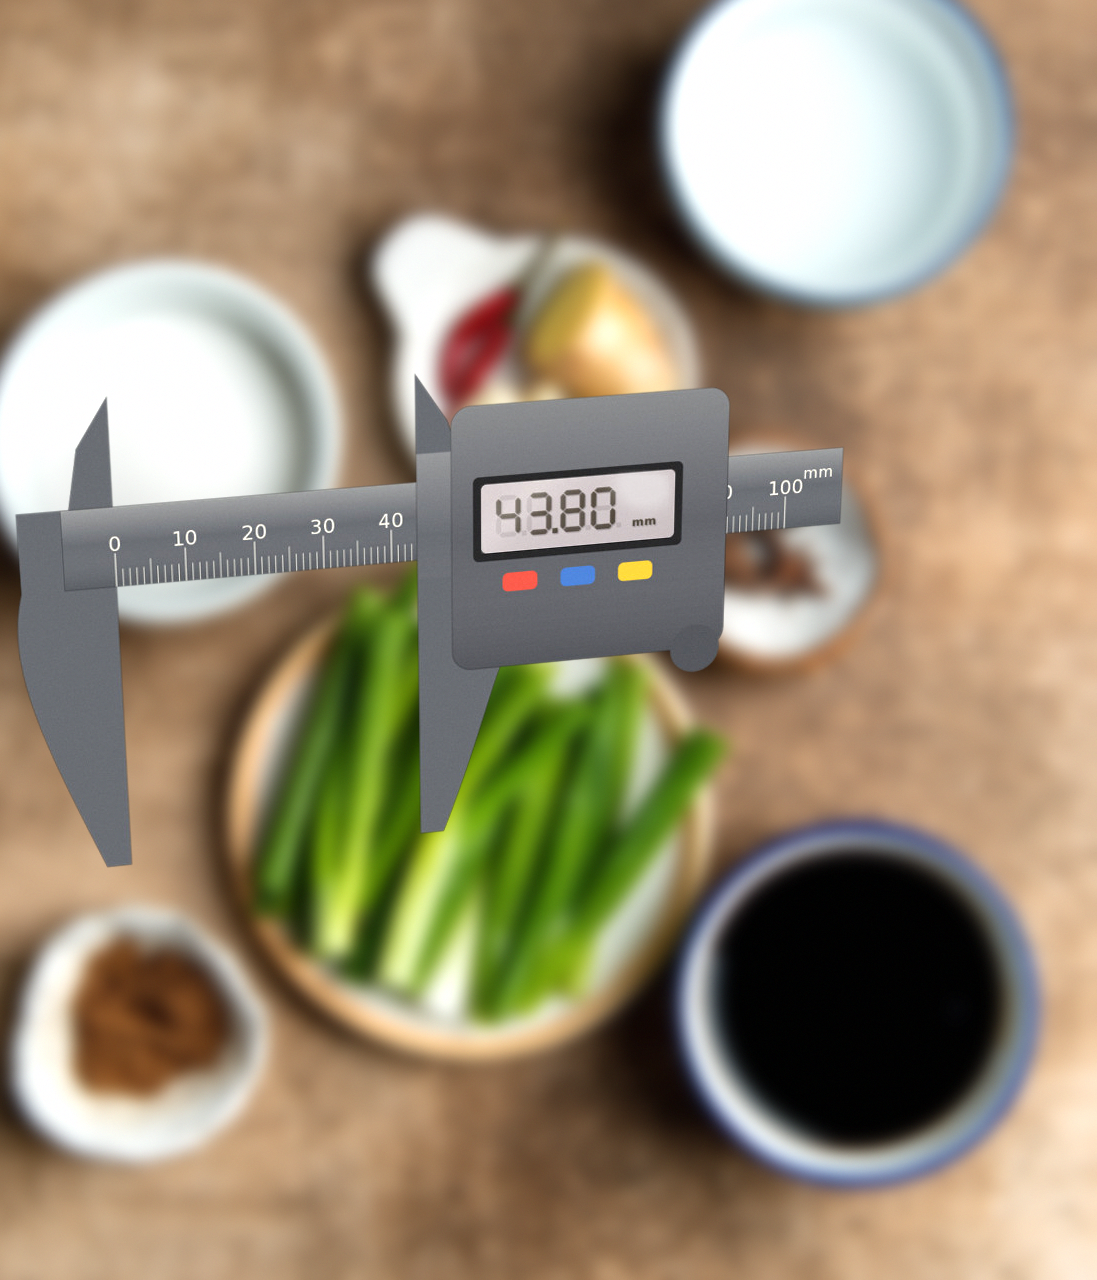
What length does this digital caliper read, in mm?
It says 43.80 mm
